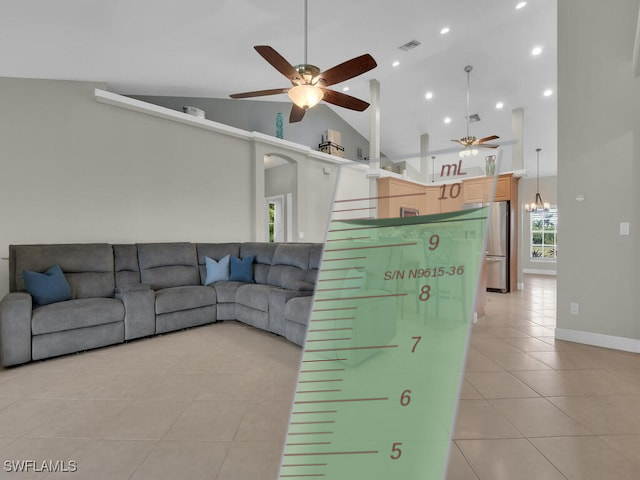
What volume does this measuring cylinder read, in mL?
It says 9.4 mL
